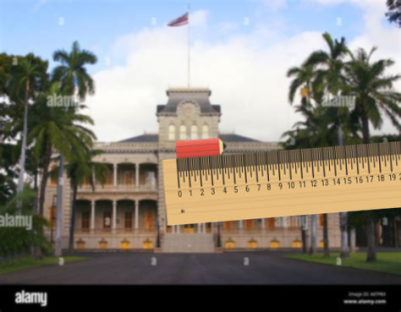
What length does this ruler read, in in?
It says 4.5 in
